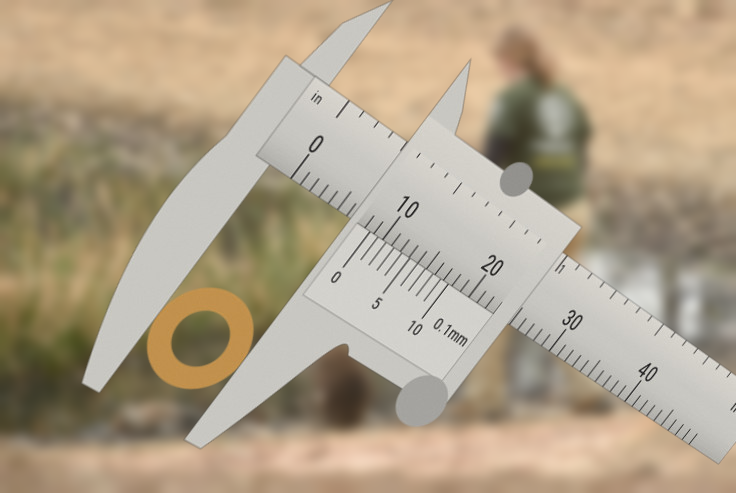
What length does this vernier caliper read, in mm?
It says 8.6 mm
